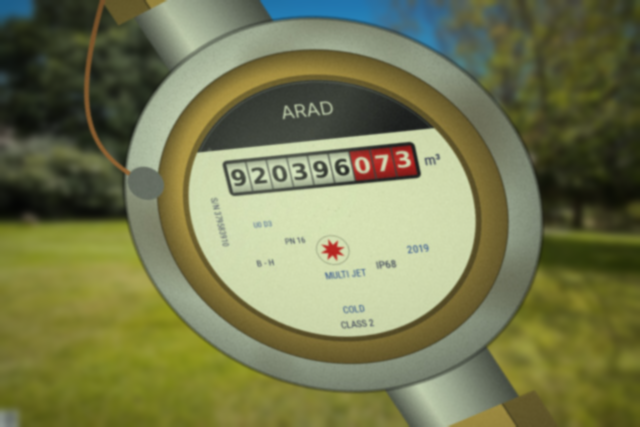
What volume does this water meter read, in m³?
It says 920396.073 m³
